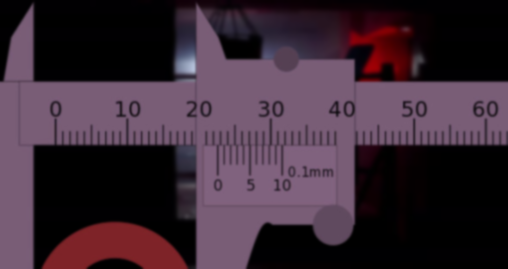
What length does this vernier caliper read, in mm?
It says 22.6 mm
